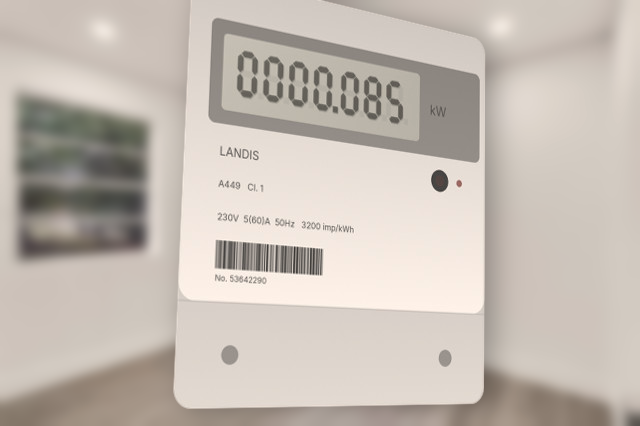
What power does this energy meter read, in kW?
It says 0.085 kW
